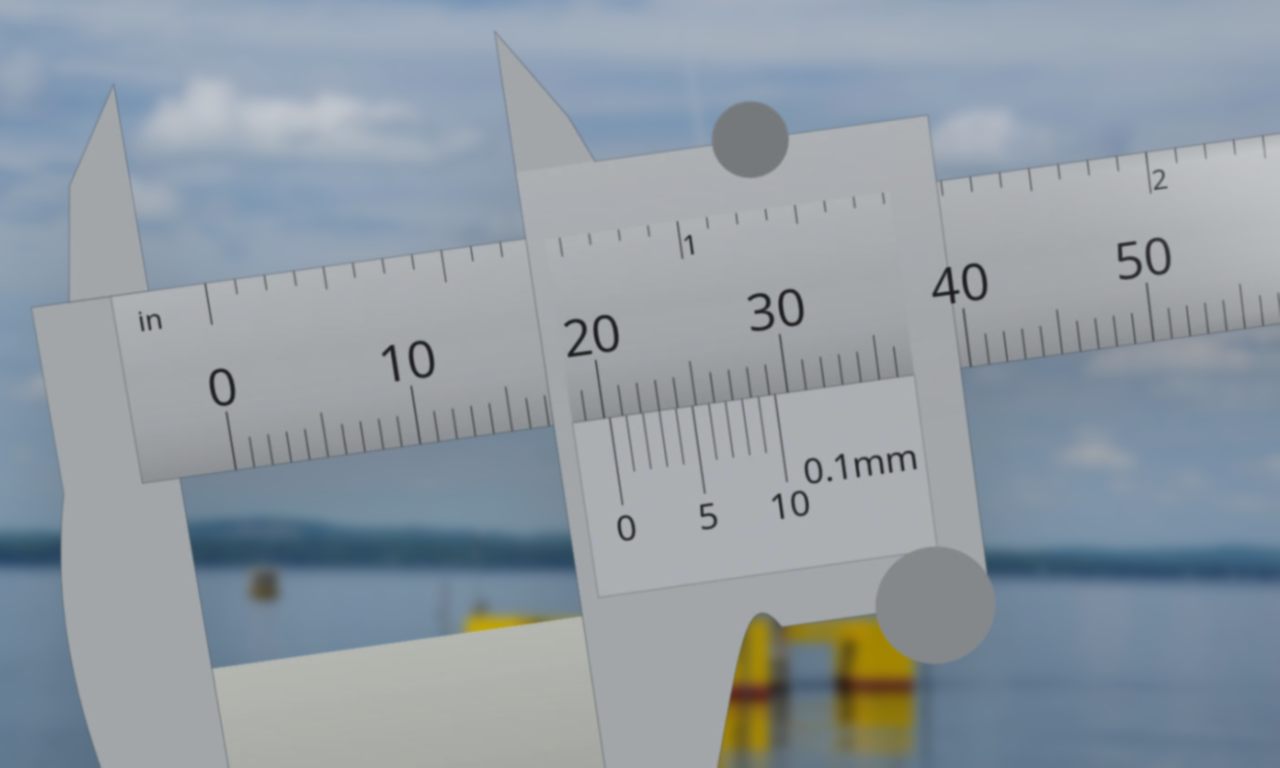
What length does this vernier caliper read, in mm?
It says 20.3 mm
